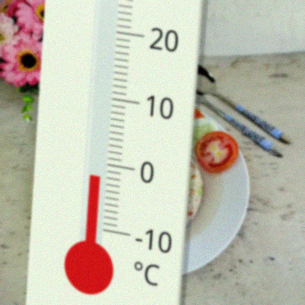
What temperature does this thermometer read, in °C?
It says -2 °C
